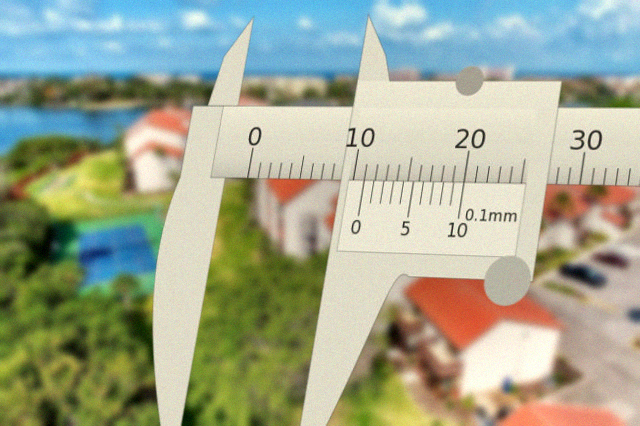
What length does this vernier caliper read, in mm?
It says 11.0 mm
